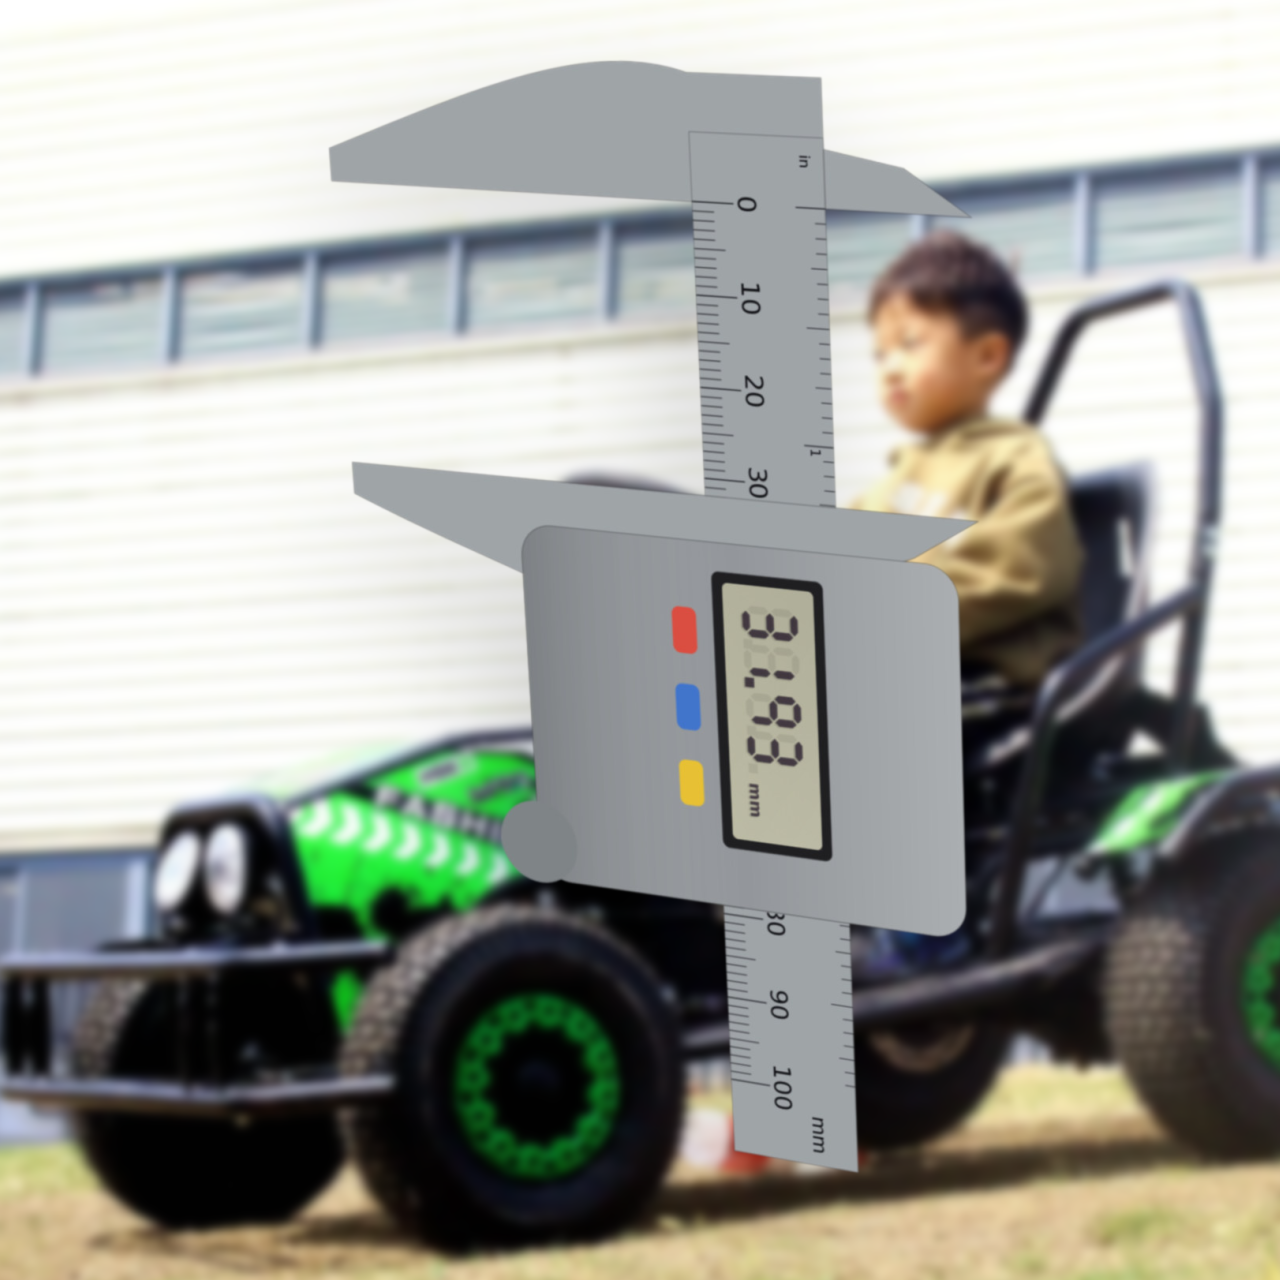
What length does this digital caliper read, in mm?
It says 31.93 mm
